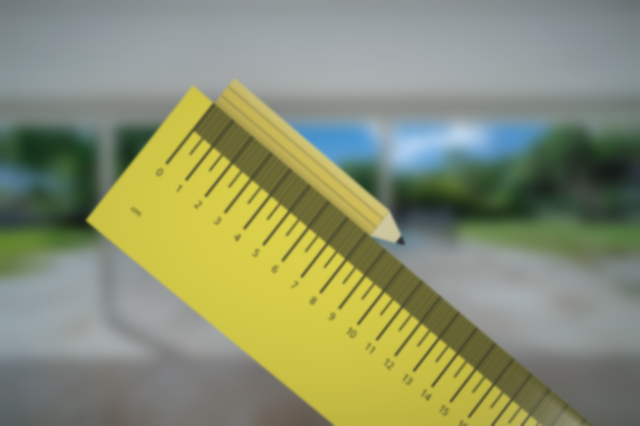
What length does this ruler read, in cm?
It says 9.5 cm
